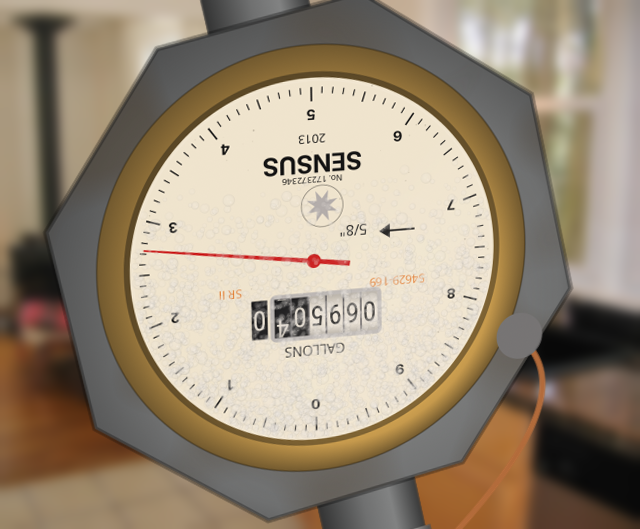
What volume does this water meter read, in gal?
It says 695042.7 gal
